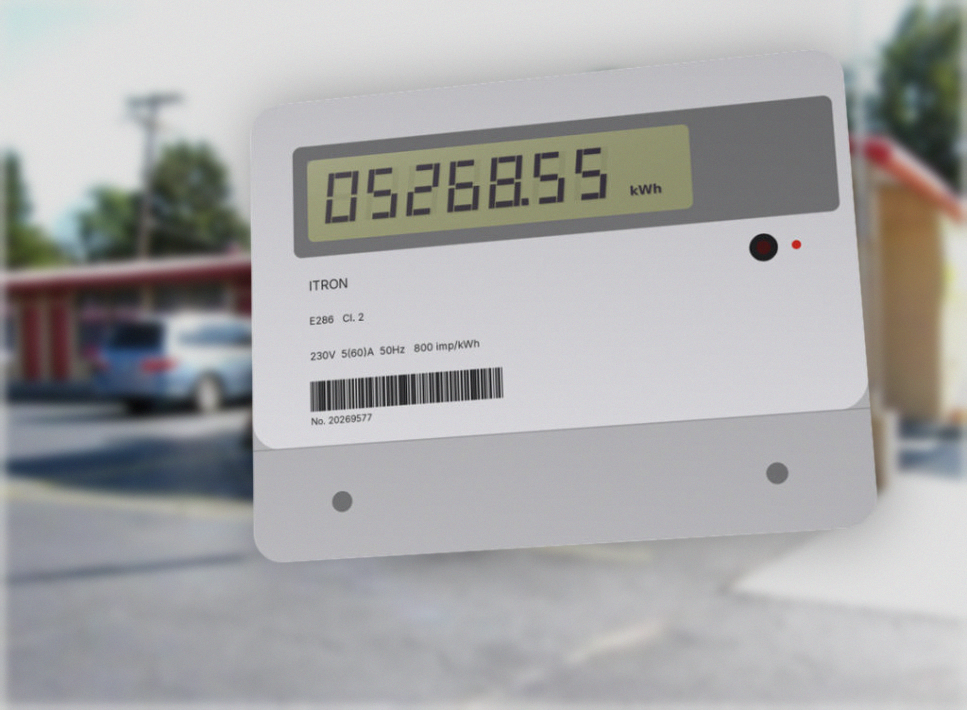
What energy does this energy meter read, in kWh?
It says 5268.55 kWh
